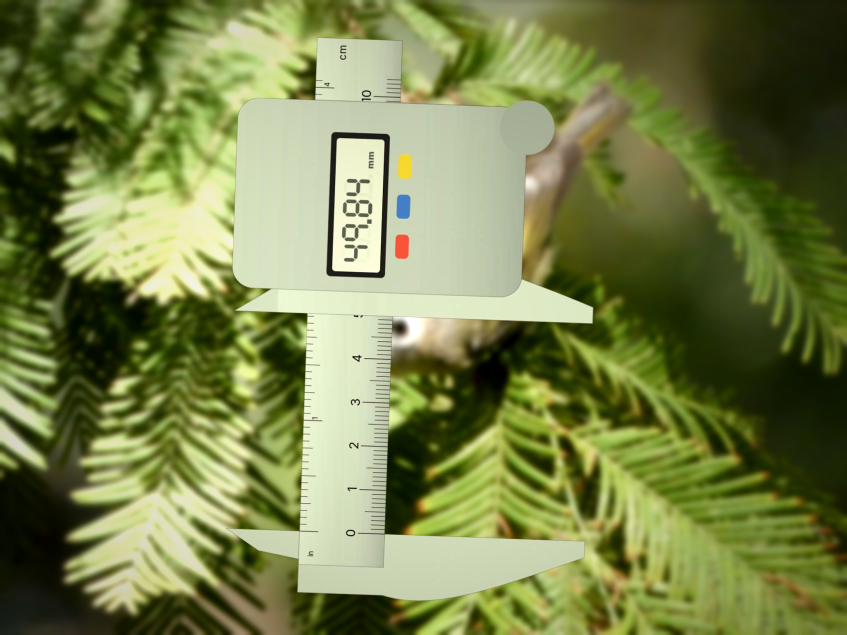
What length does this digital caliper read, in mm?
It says 49.84 mm
